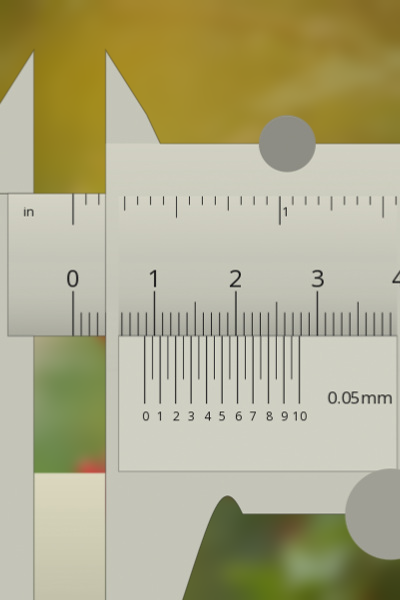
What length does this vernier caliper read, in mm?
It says 8.8 mm
